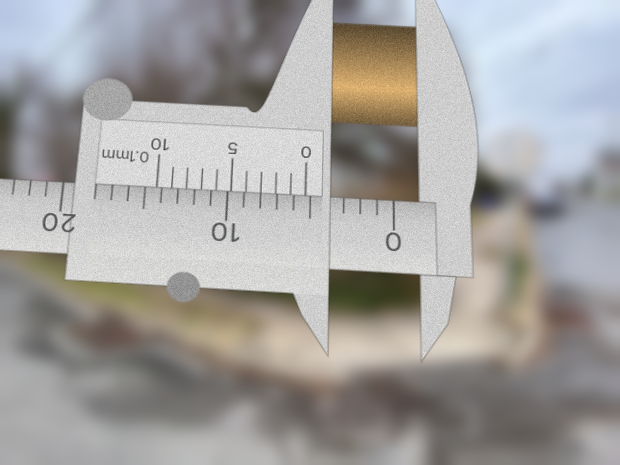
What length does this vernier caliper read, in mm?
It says 5.3 mm
